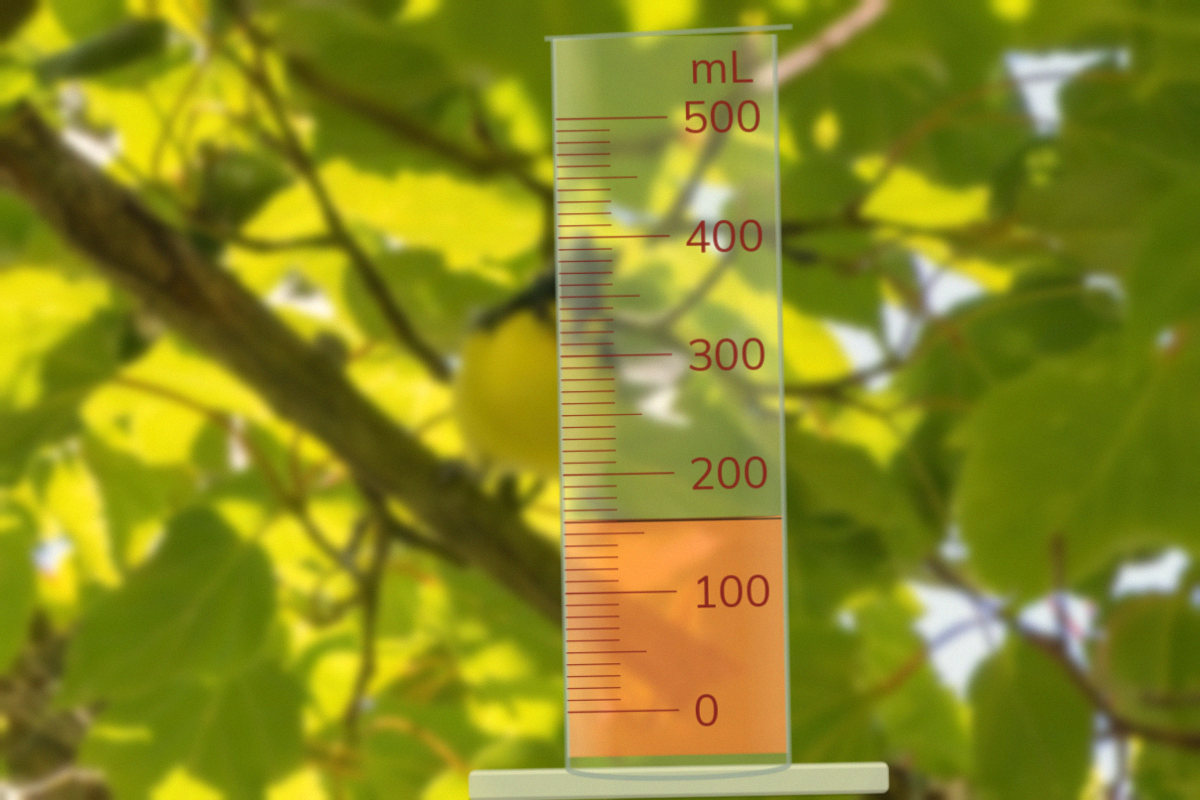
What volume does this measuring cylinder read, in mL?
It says 160 mL
